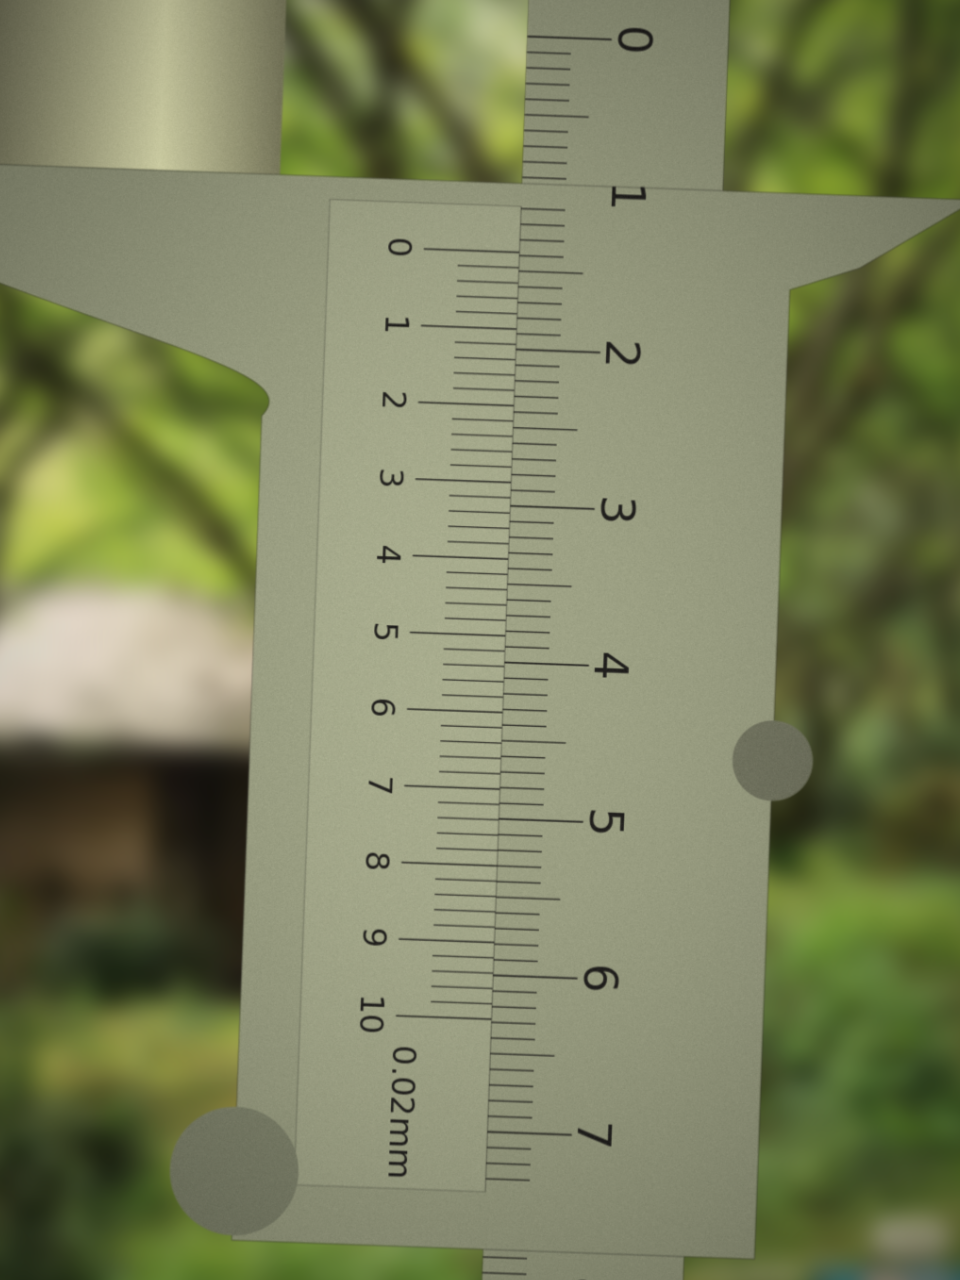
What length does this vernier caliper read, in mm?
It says 13.8 mm
